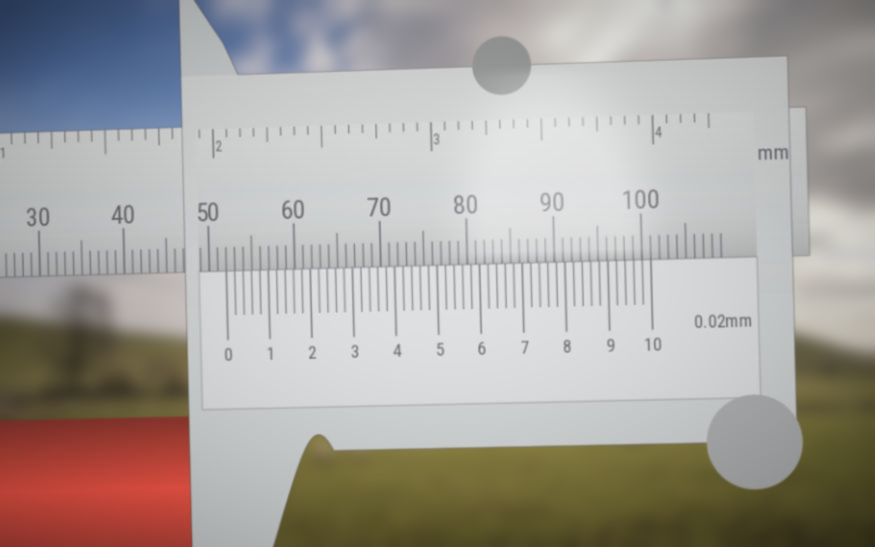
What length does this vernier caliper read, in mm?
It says 52.0 mm
